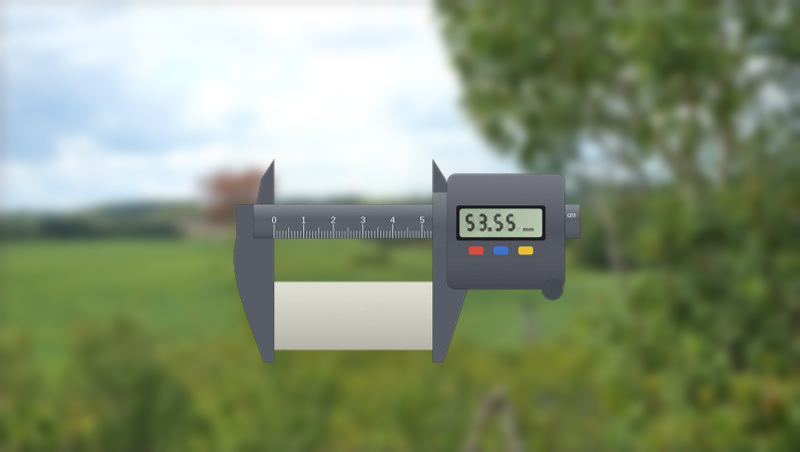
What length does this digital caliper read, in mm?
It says 53.55 mm
